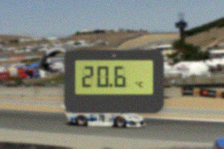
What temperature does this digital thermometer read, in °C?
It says 20.6 °C
